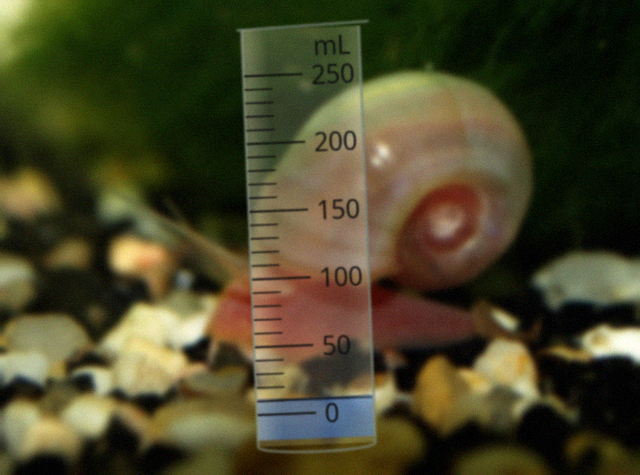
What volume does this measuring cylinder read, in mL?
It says 10 mL
